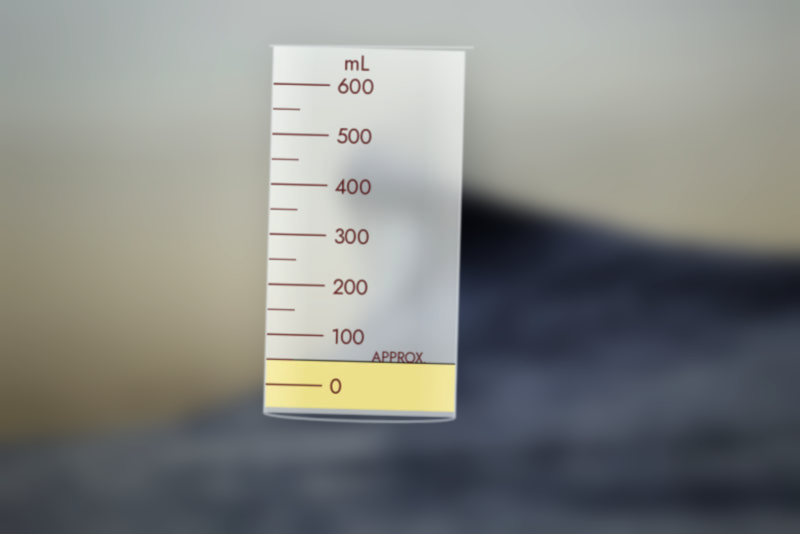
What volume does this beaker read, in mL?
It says 50 mL
